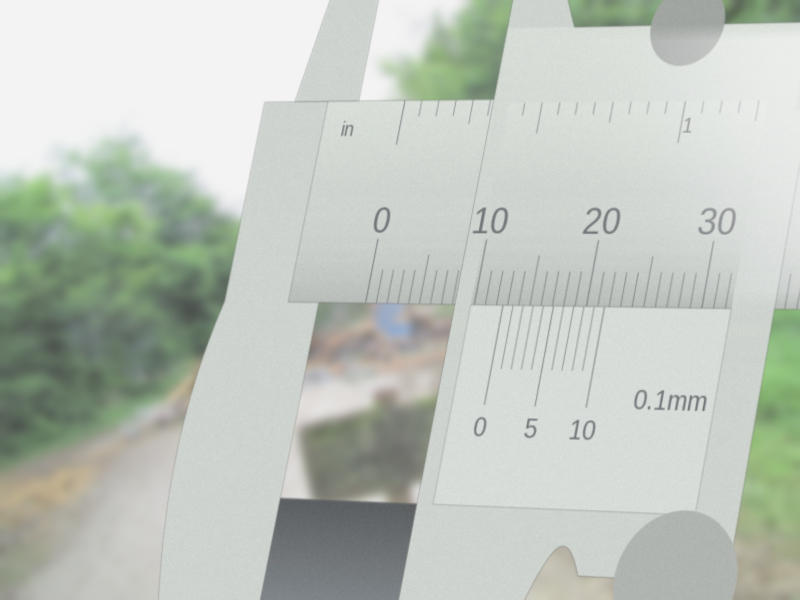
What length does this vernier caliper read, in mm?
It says 12.6 mm
